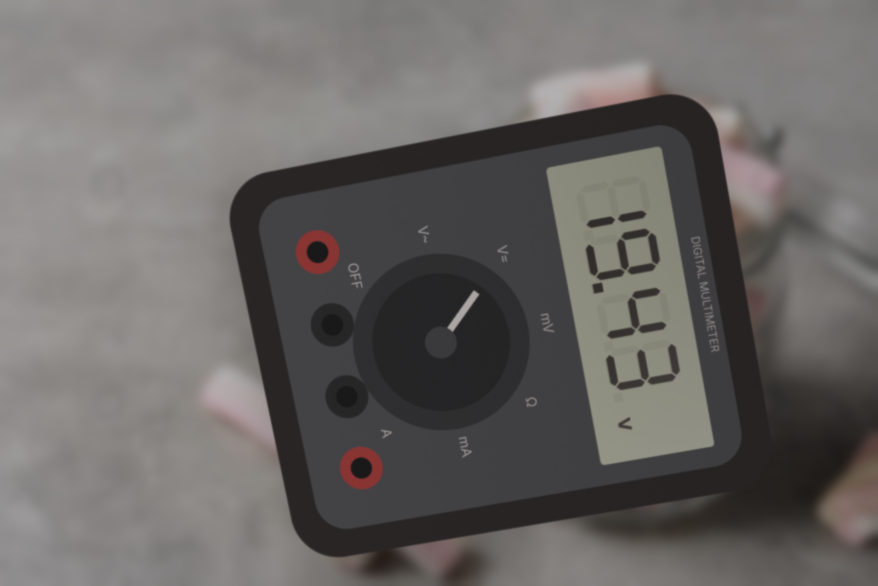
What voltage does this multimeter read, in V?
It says 19.43 V
